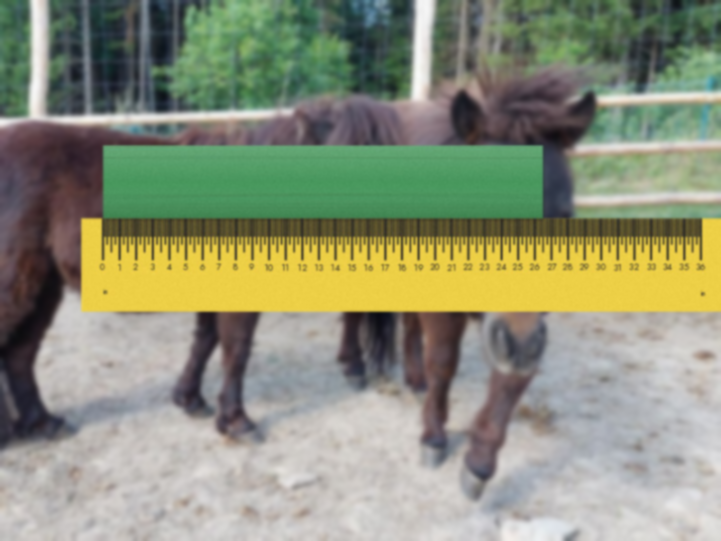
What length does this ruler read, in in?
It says 26.5 in
